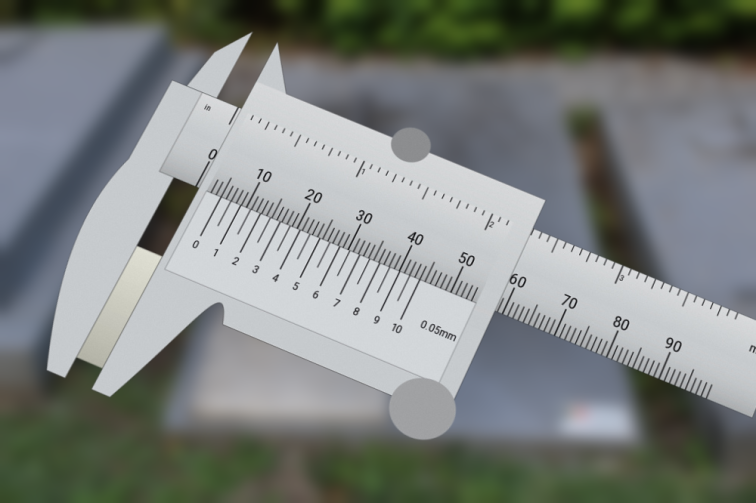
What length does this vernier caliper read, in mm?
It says 5.0 mm
